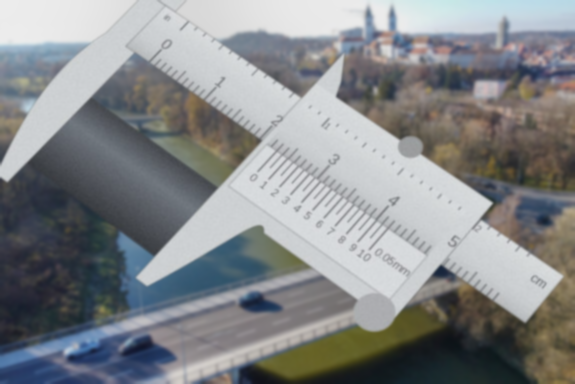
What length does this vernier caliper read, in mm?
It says 23.0 mm
